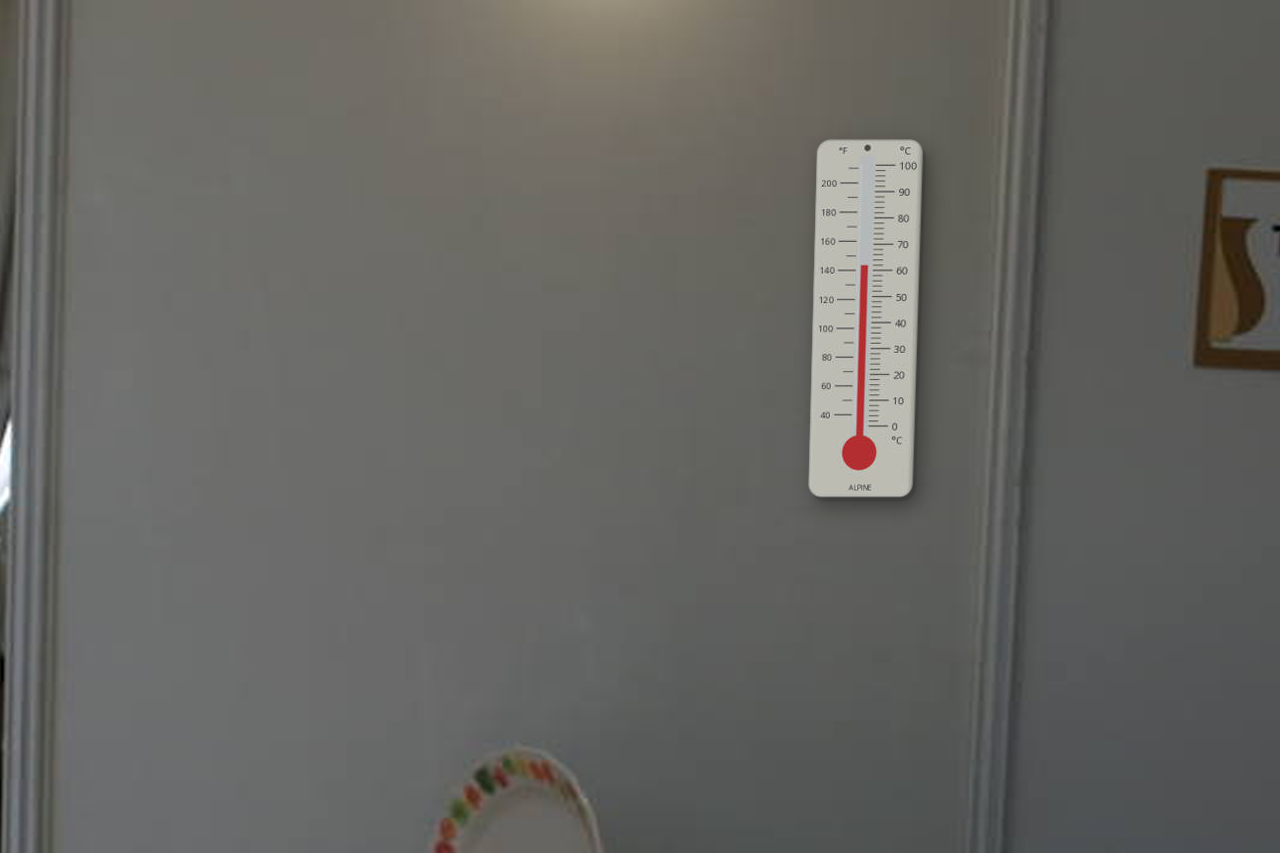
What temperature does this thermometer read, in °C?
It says 62 °C
